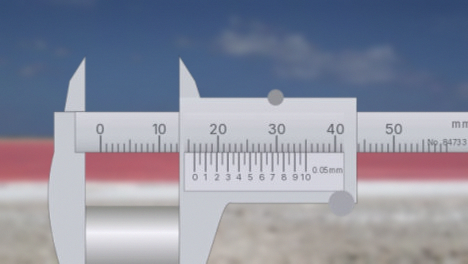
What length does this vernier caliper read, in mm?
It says 16.0 mm
